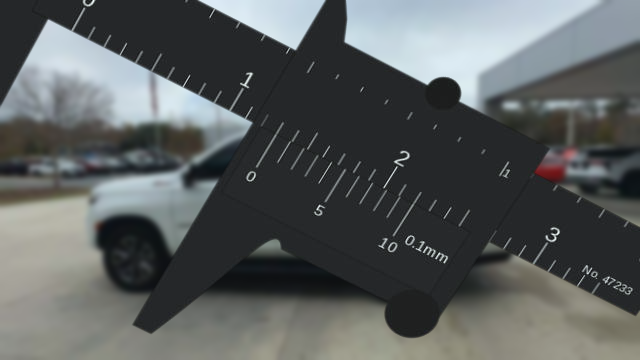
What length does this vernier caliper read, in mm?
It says 13.0 mm
